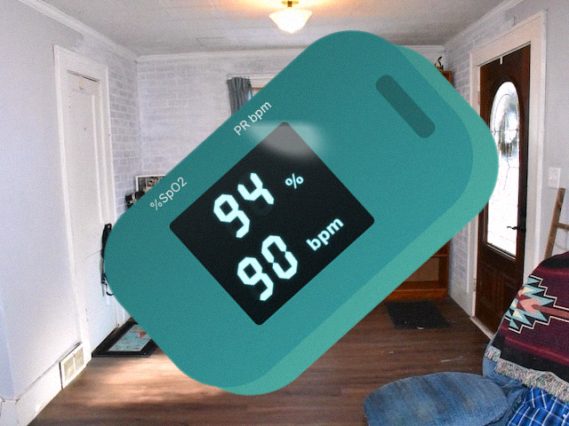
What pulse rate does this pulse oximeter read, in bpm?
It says 90 bpm
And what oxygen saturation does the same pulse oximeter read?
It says 94 %
